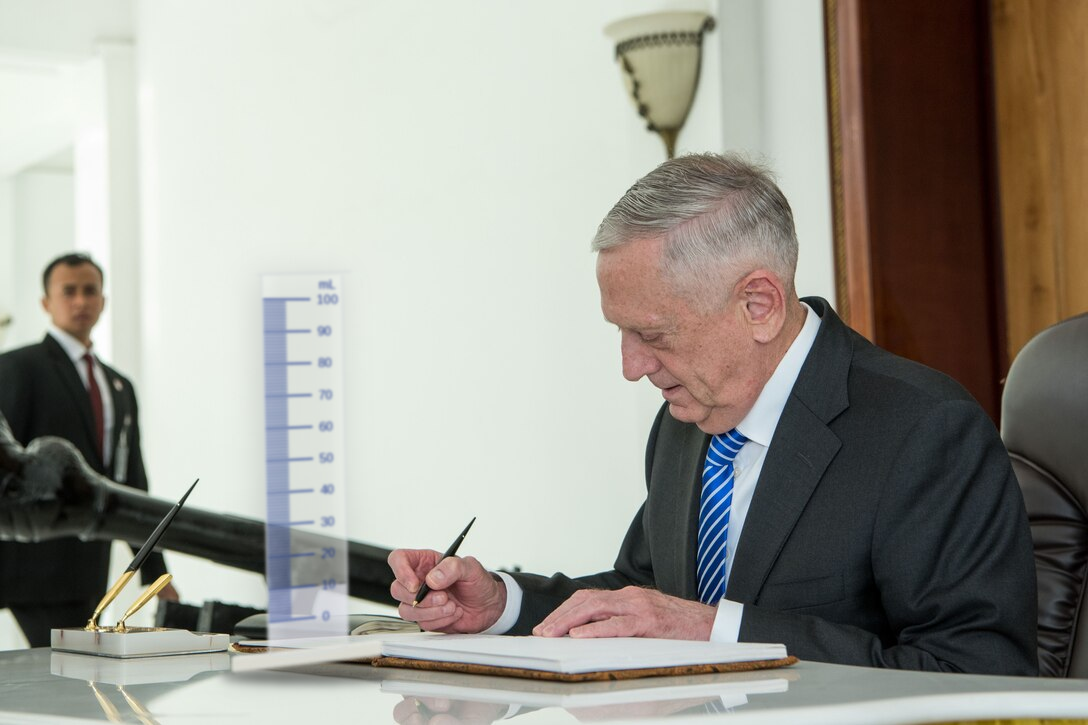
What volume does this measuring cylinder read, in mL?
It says 10 mL
